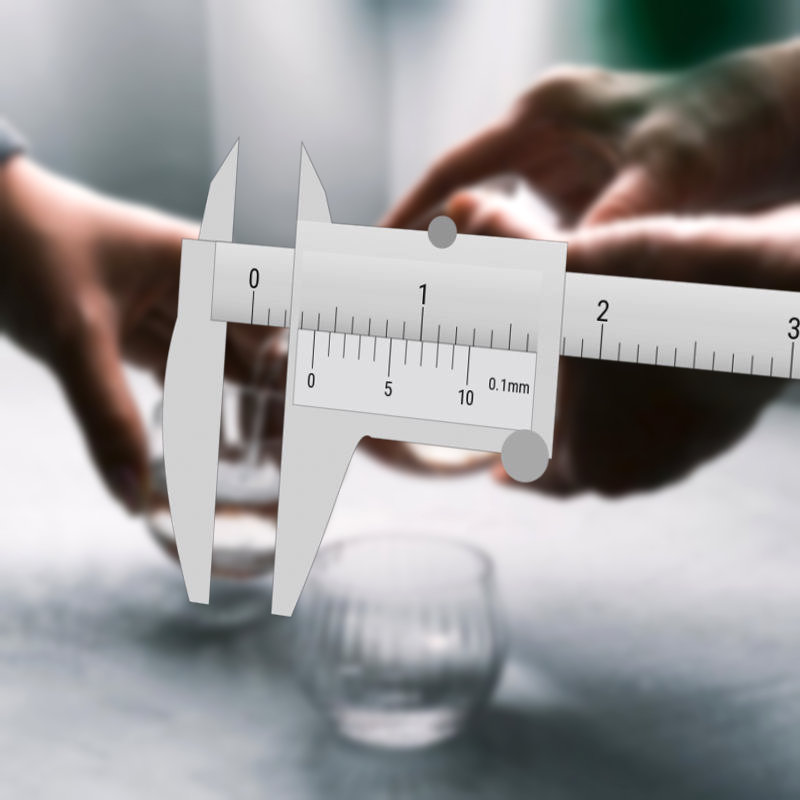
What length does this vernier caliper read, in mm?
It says 3.8 mm
